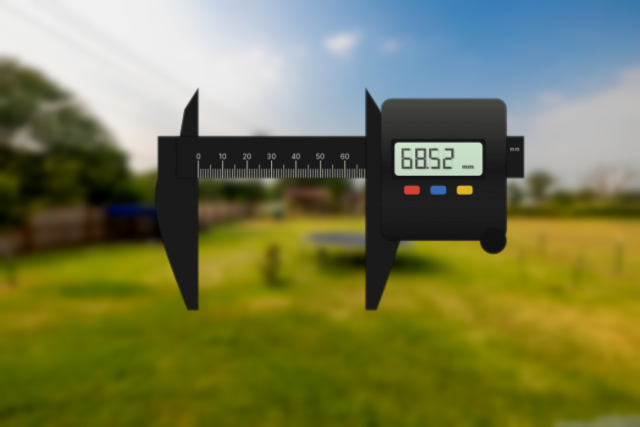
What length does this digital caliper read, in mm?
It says 68.52 mm
